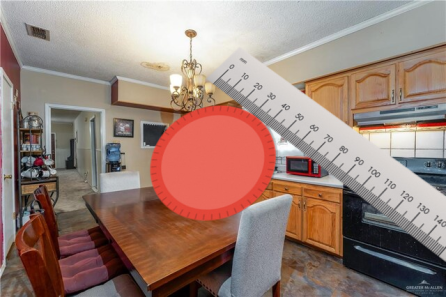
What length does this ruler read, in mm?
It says 65 mm
